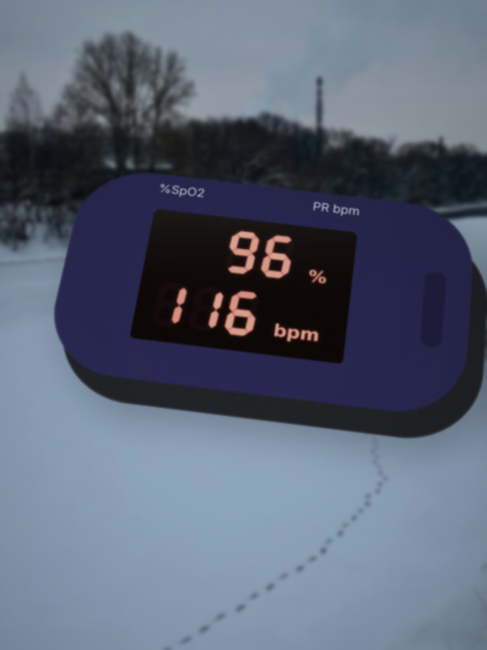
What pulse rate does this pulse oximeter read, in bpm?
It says 116 bpm
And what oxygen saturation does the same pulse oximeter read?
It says 96 %
